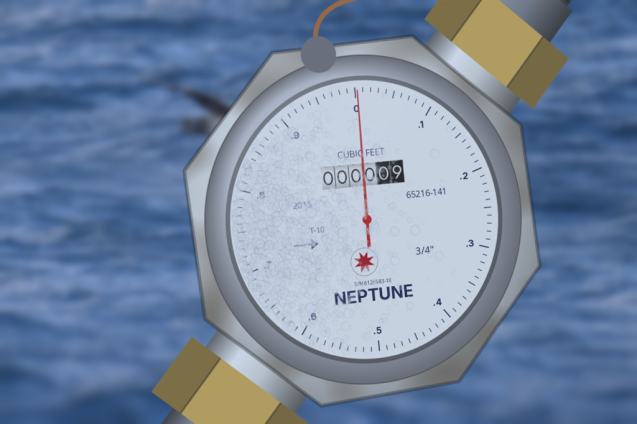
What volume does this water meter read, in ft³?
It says 9.00 ft³
